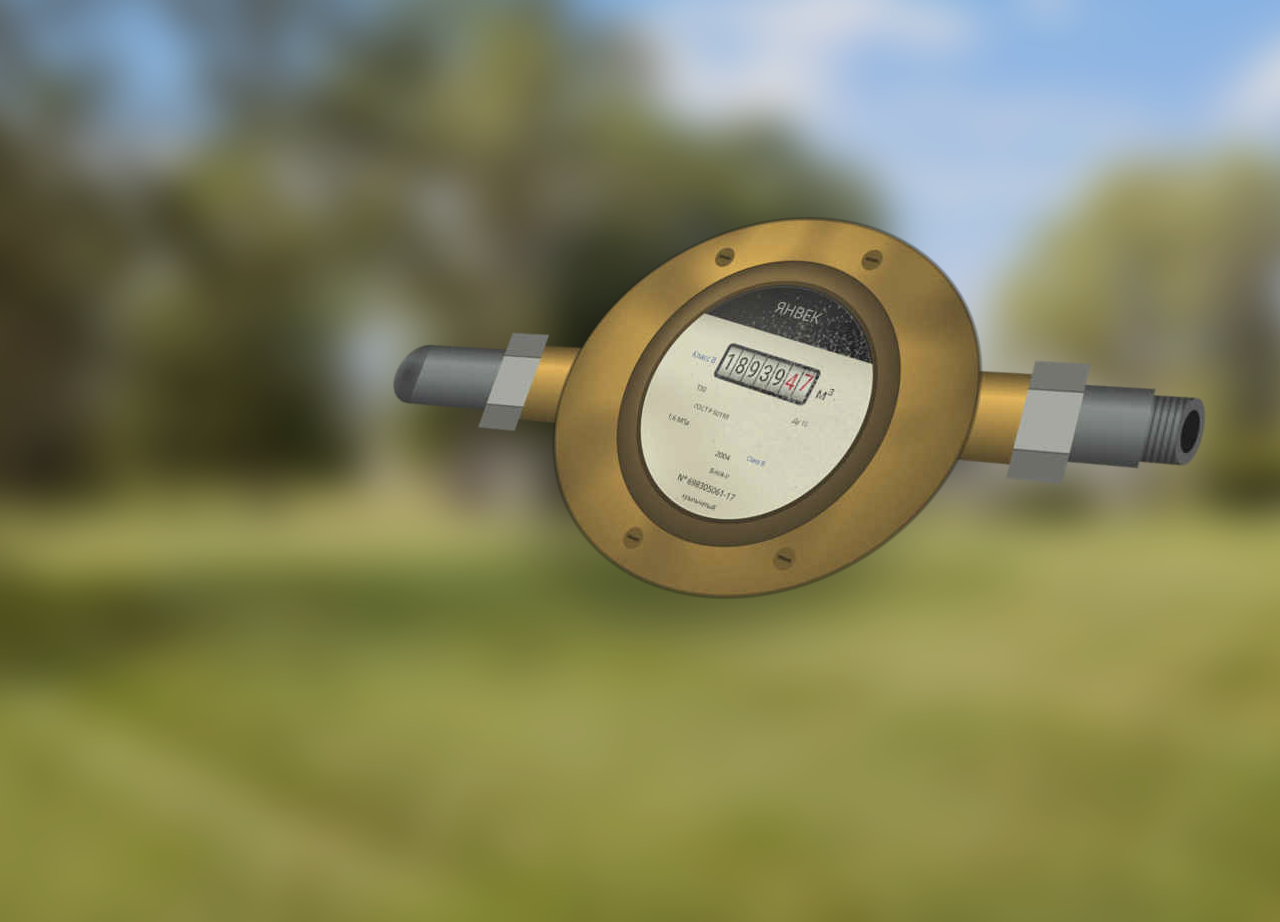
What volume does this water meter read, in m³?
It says 18939.47 m³
